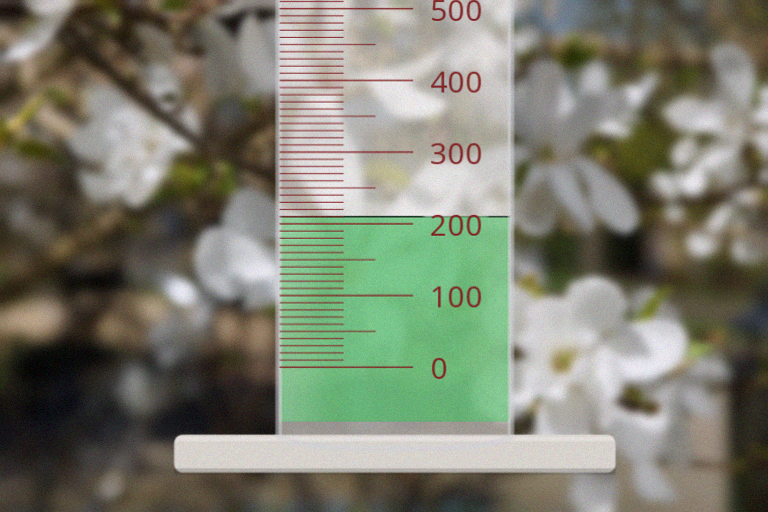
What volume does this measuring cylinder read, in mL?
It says 210 mL
